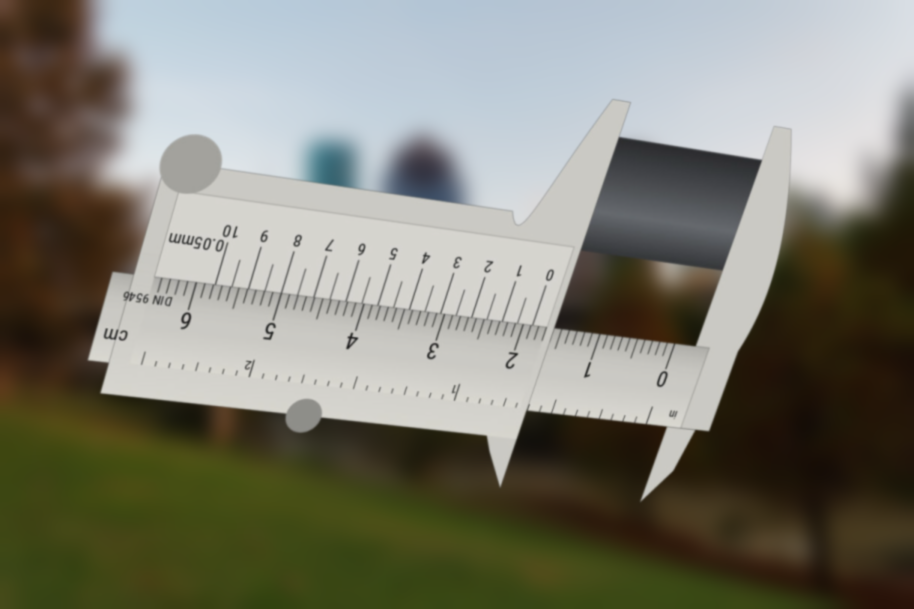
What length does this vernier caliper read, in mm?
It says 18.8 mm
